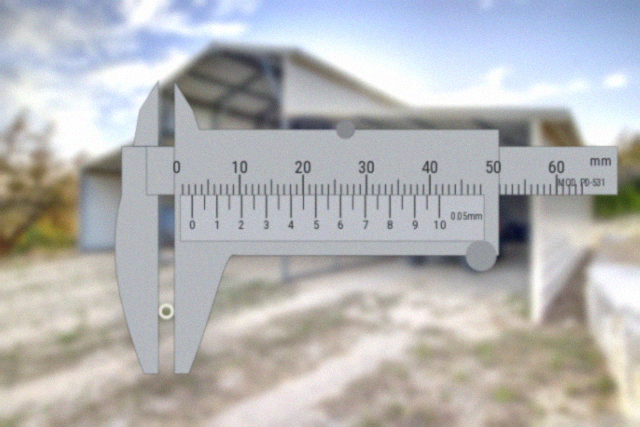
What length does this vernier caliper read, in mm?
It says 2.5 mm
